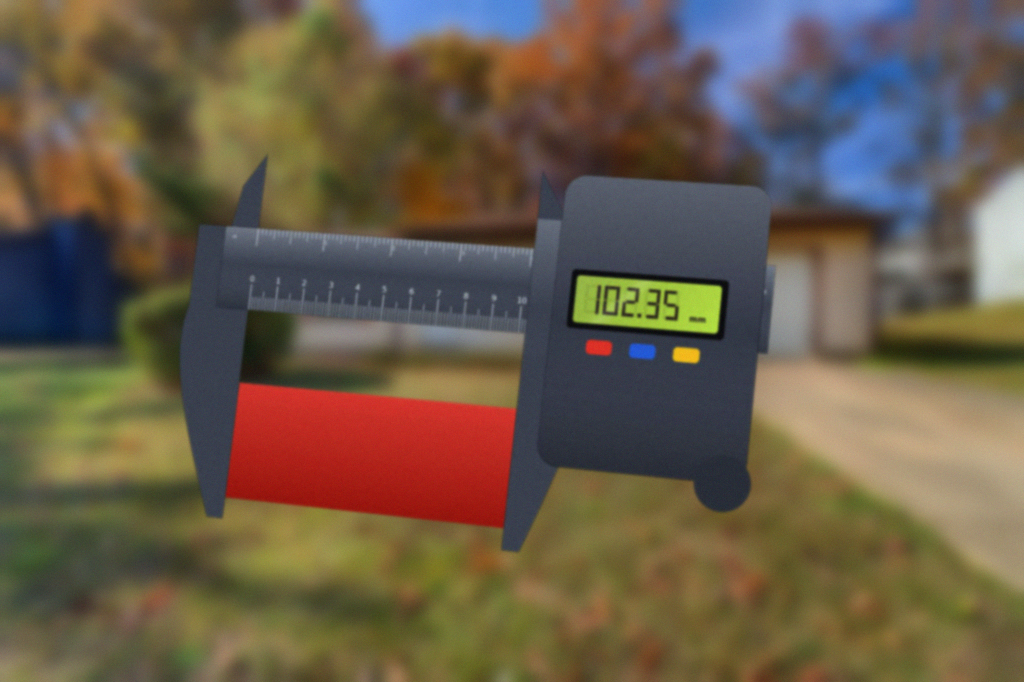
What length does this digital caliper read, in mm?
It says 102.35 mm
